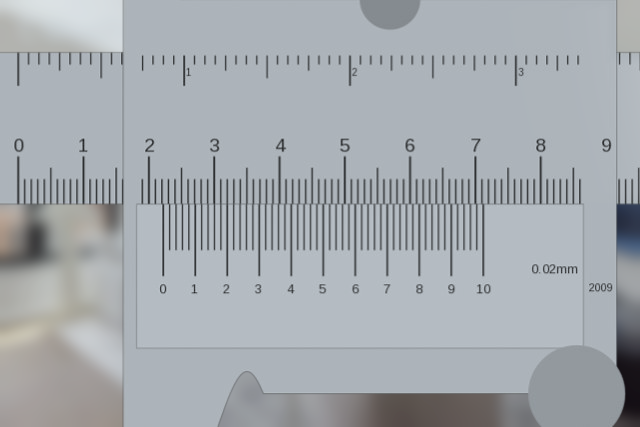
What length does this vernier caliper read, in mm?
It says 22.2 mm
